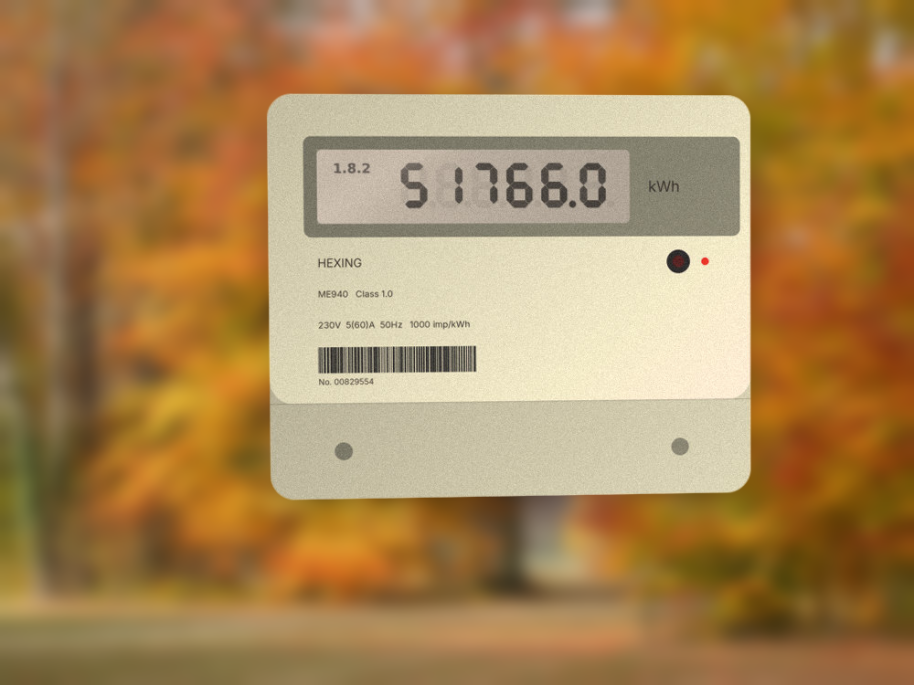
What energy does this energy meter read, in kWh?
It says 51766.0 kWh
